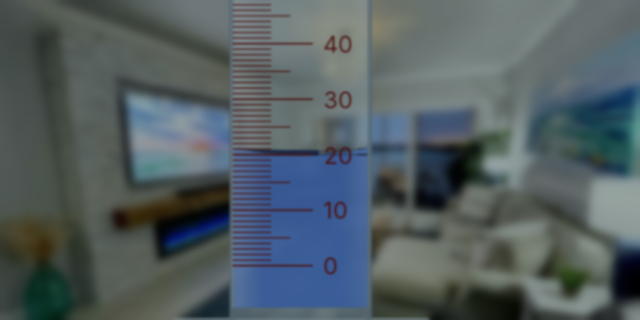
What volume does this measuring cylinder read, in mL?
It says 20 mL
